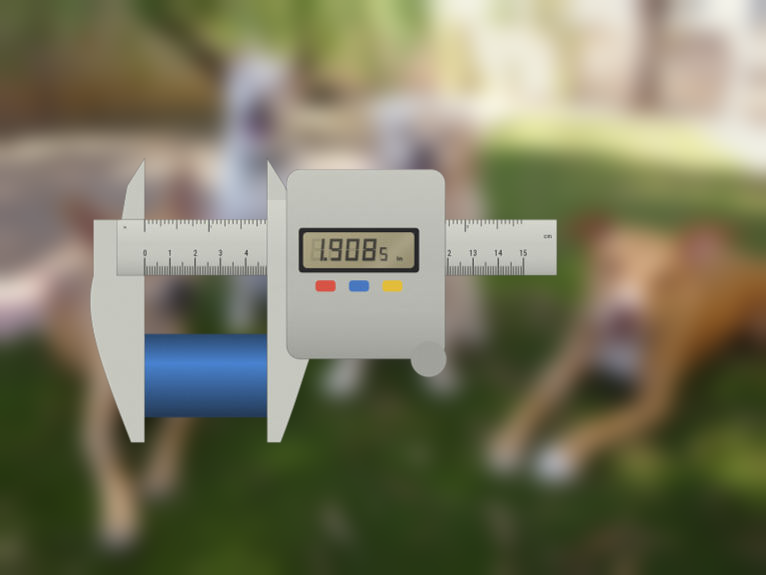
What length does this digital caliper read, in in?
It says 1.9085 in
